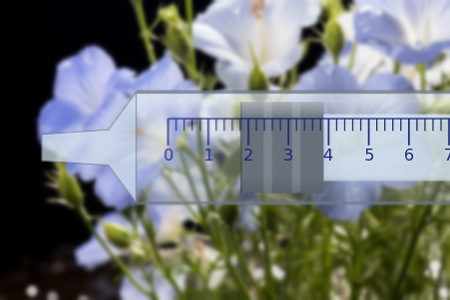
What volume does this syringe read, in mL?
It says 1.8 mL
